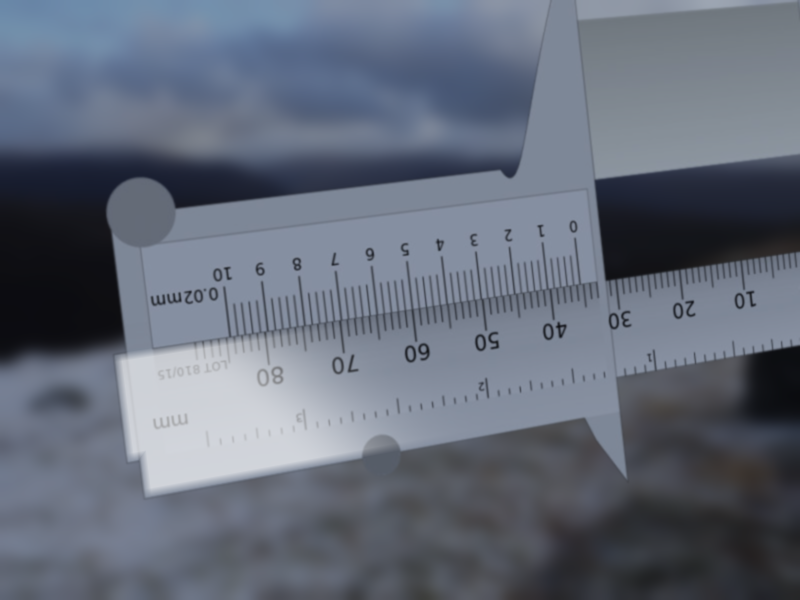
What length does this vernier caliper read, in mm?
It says 35.5 mm
